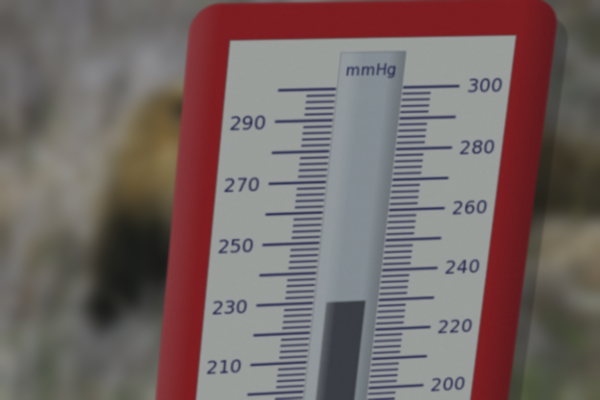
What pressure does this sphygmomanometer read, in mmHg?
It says 230 mmHg
